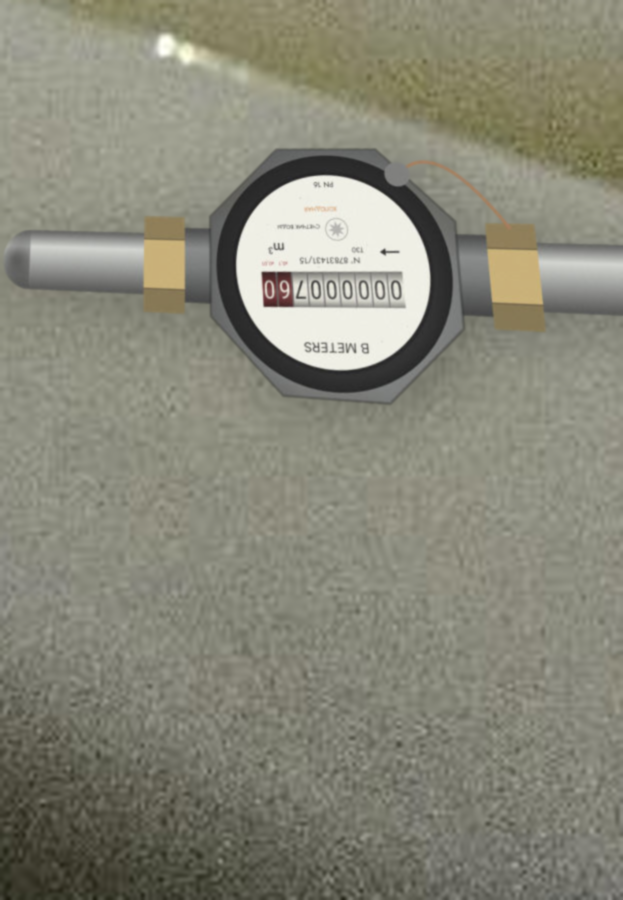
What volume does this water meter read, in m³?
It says 7.60 m³
